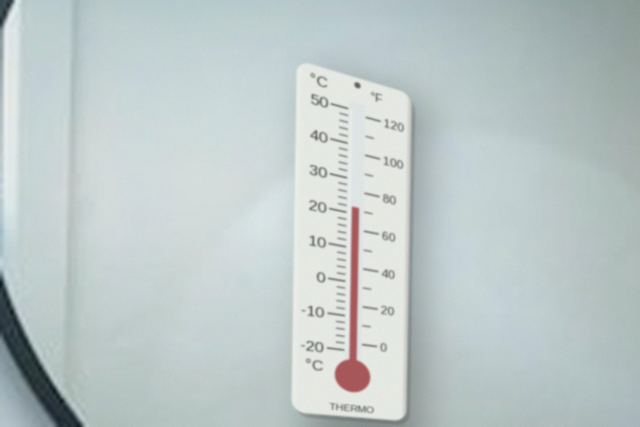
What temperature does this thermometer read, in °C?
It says 22 °C
